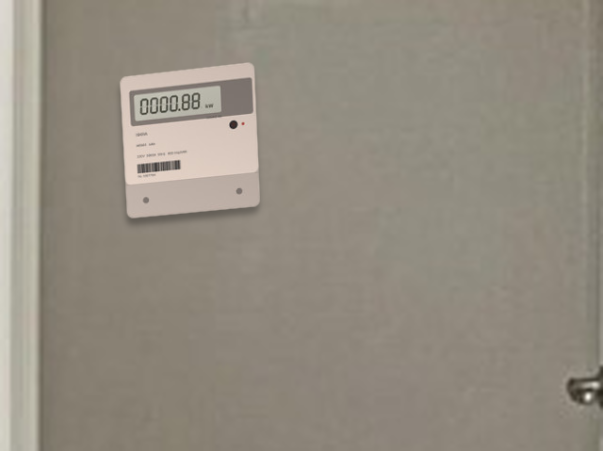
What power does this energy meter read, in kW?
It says 0.88 kW
